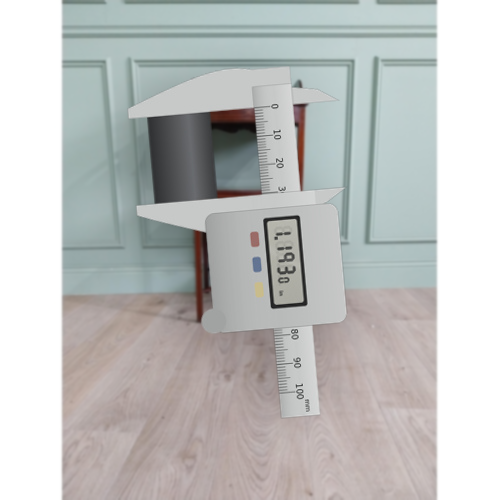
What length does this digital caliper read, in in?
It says 1.1930 in
